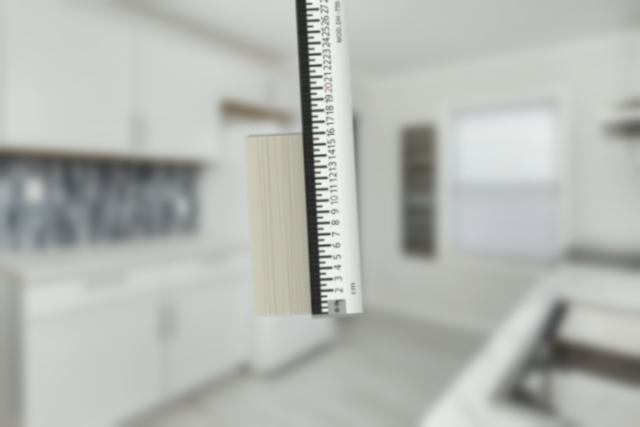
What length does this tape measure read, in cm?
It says 16 cm
